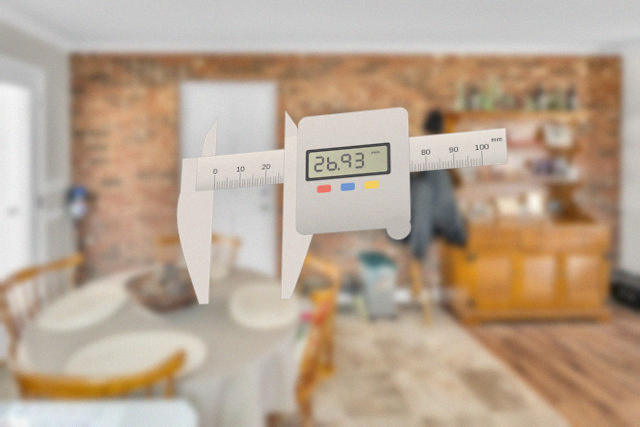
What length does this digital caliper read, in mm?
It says 26.93 mm
